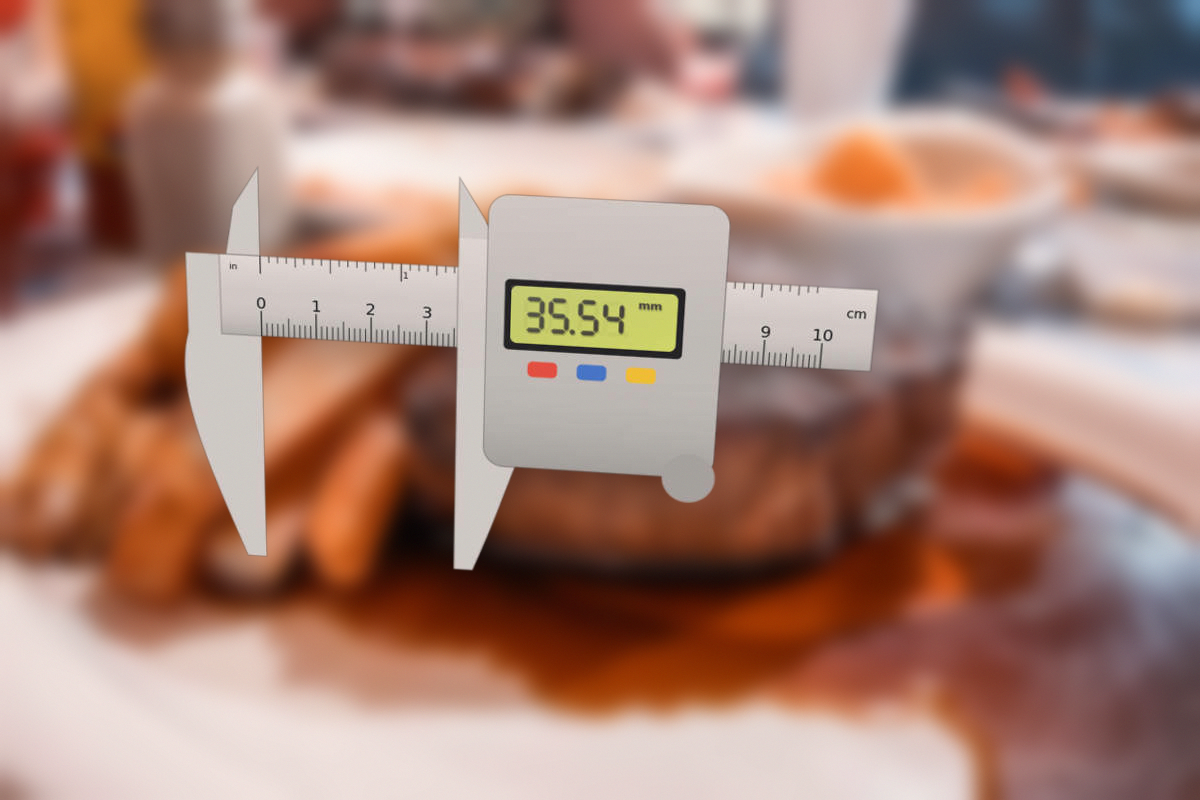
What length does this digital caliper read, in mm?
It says 35.54 mm
